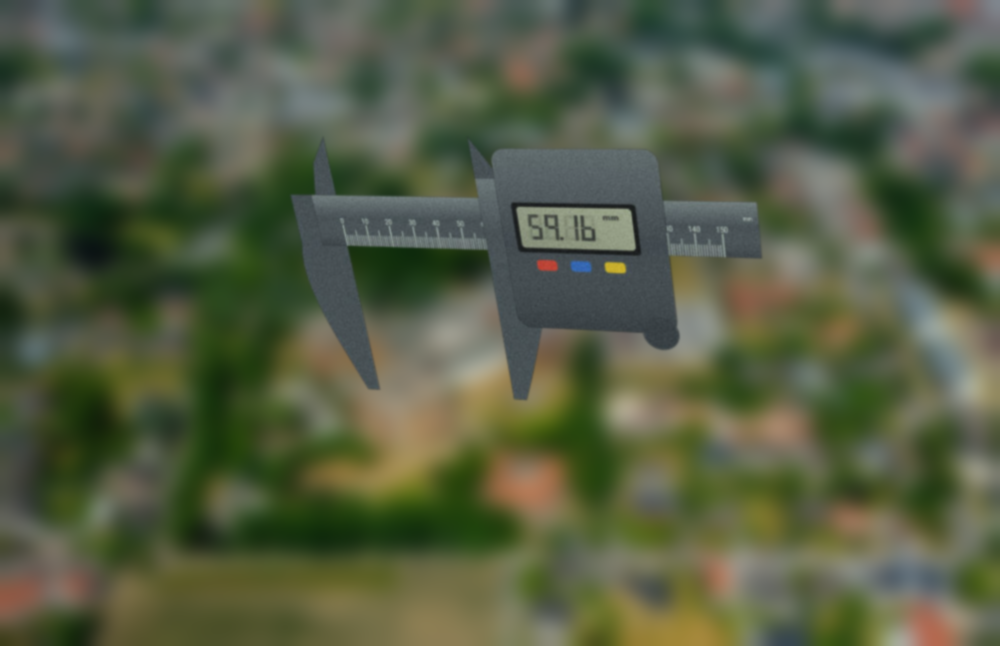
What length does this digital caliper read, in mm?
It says 59.16 mm
